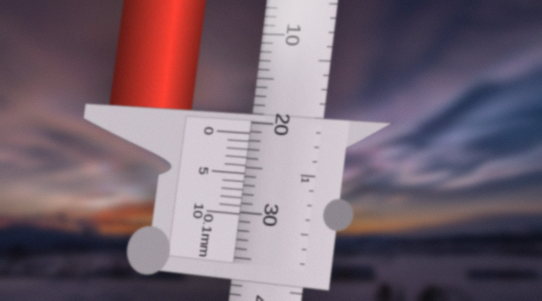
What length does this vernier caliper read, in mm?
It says 21.2 mm
